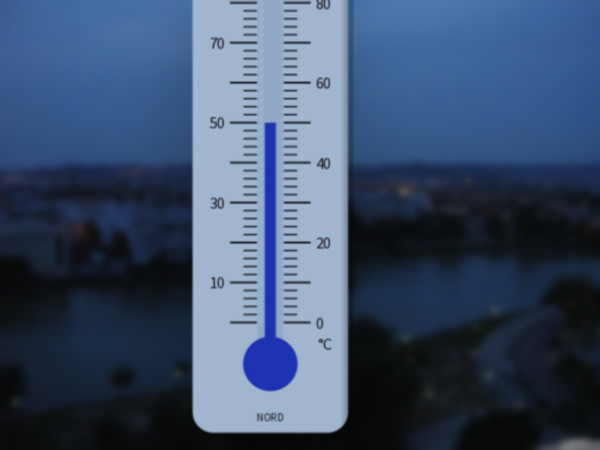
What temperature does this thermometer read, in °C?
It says 50 °C
